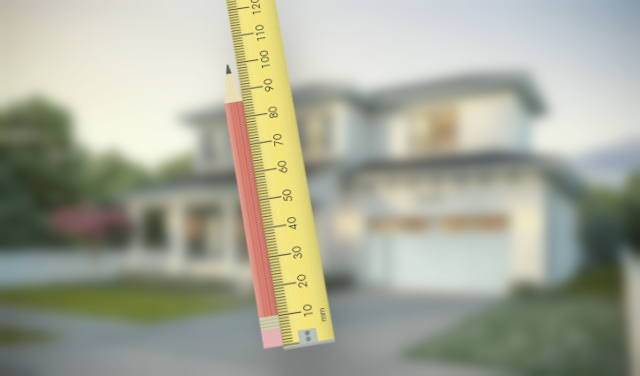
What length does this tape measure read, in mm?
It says 100 mm
